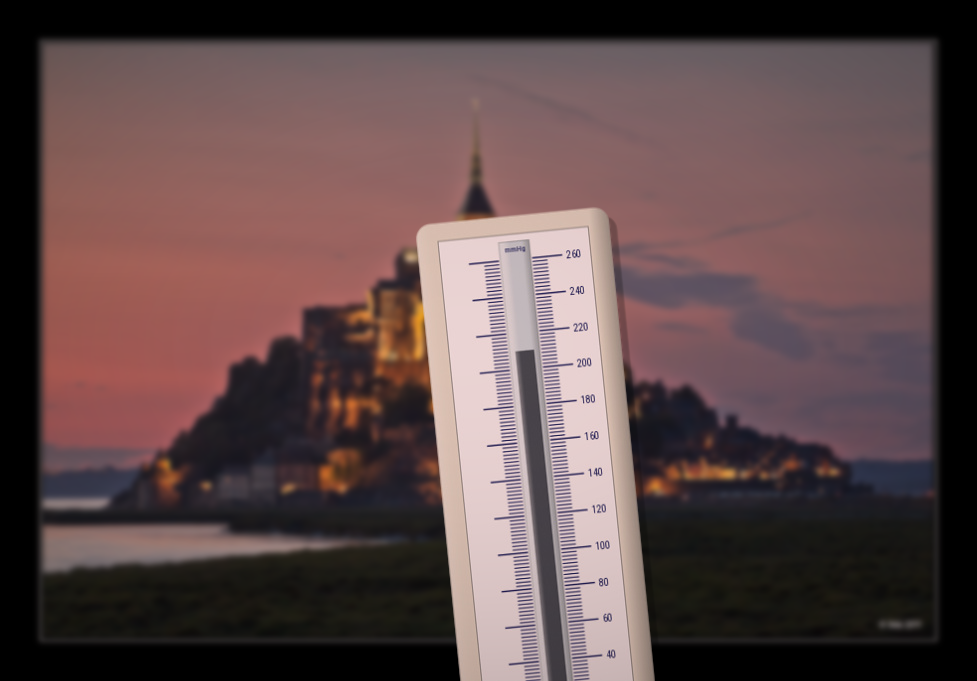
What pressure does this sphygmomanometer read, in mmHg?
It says 210 mmHg
